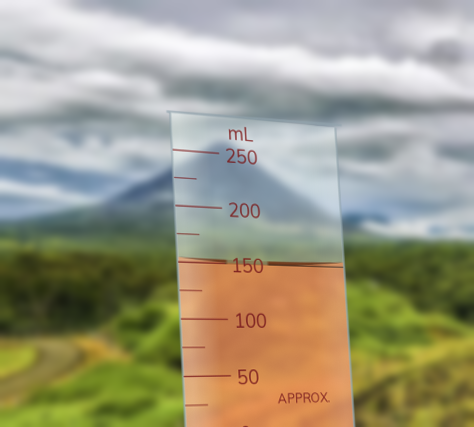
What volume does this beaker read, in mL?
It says 150 mL
